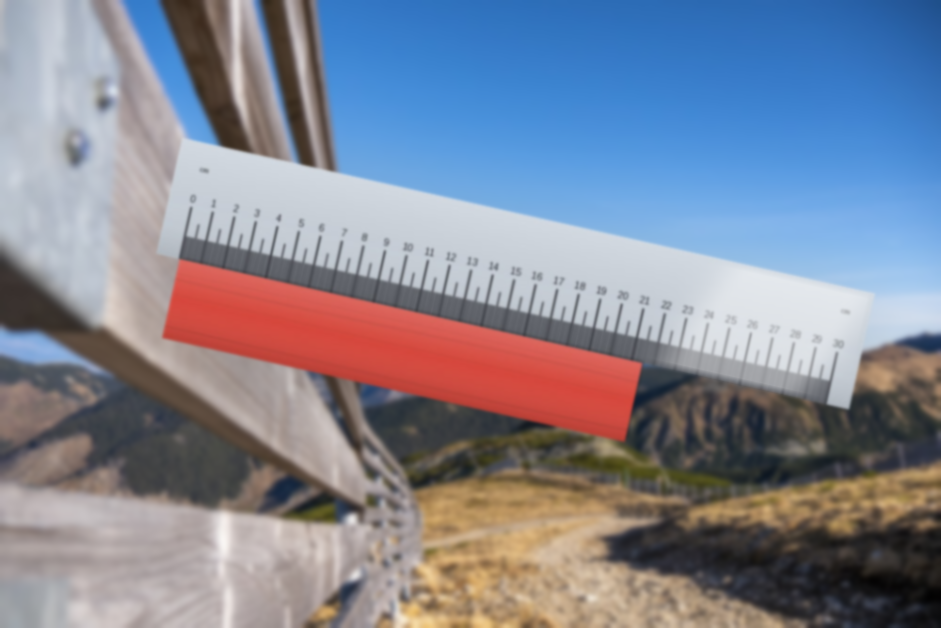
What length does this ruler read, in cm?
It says 21.5 cm
